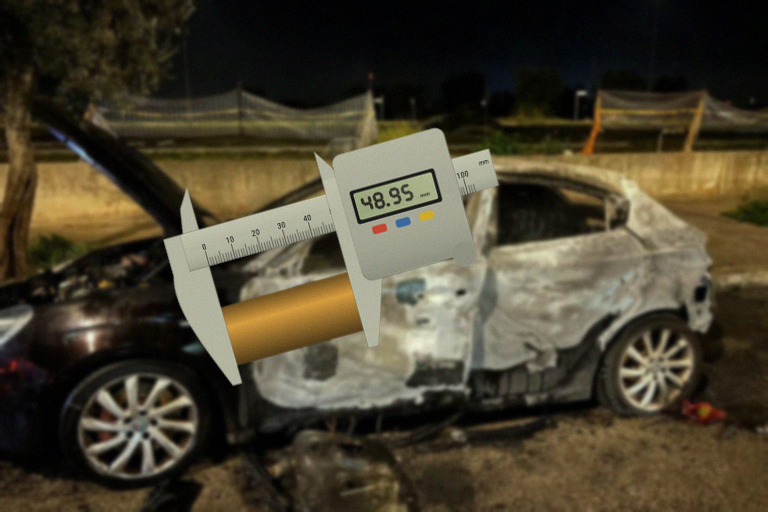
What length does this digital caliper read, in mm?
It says 48.95 mm
